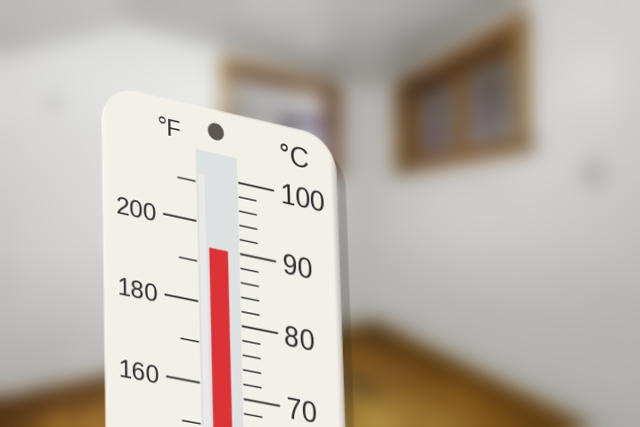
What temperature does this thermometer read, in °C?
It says 90 °C
